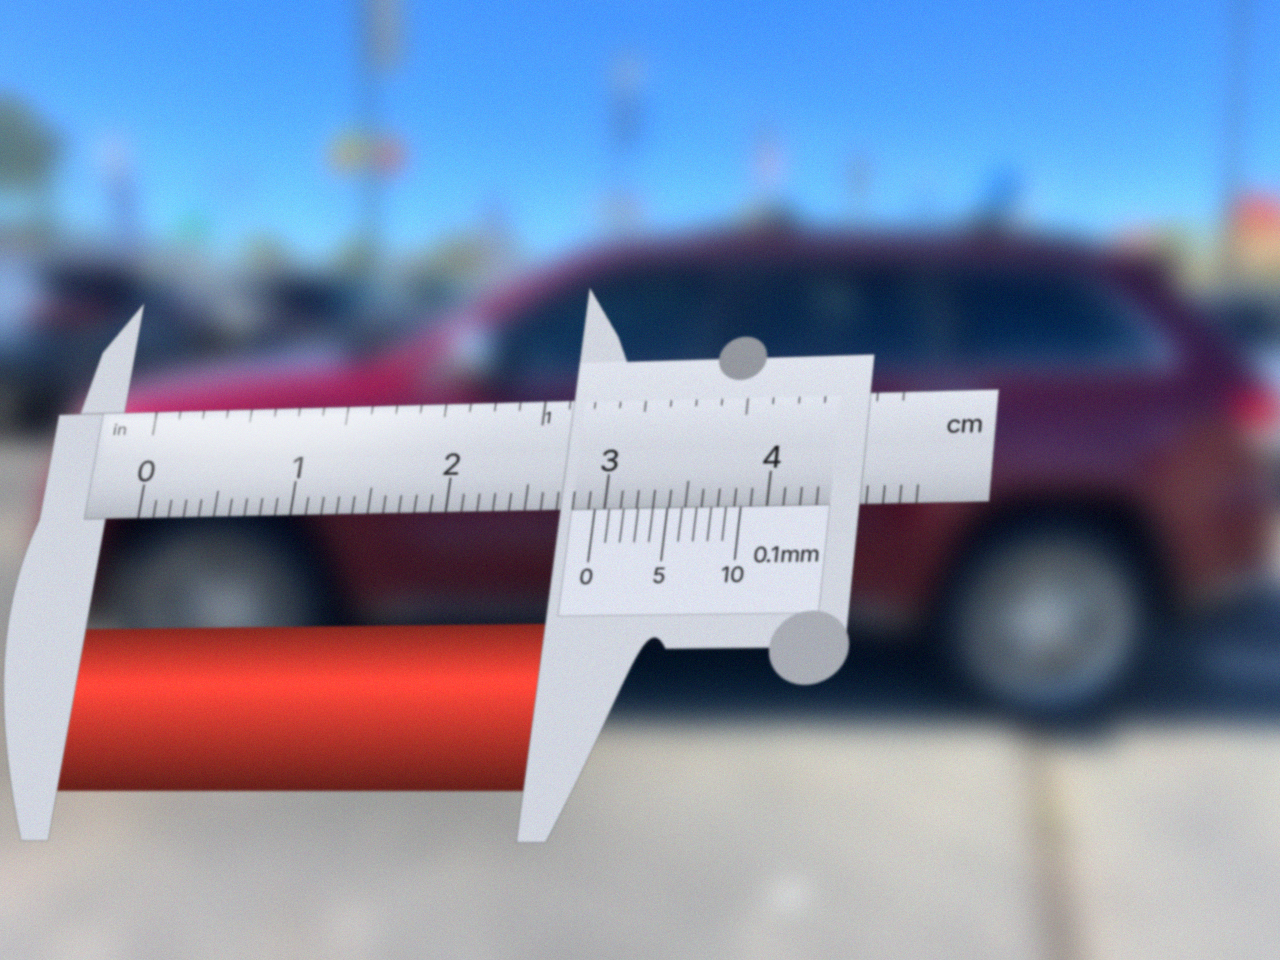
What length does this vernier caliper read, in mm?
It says 29.4 mm
